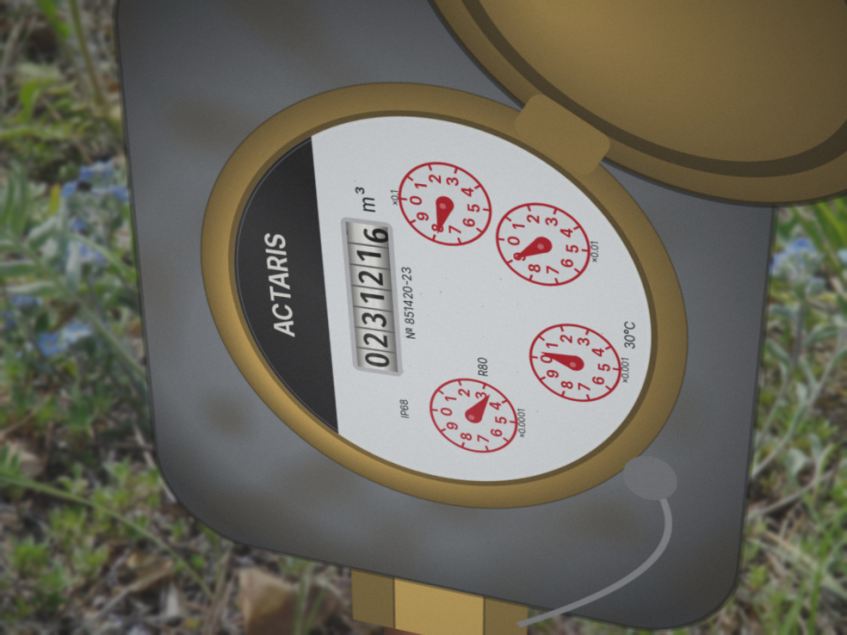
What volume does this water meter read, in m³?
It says 231215.7903 m³
